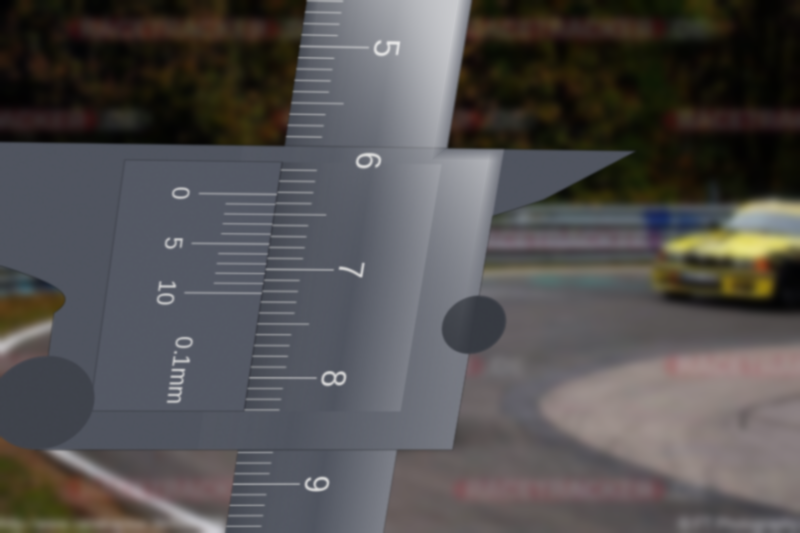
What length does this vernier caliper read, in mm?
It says 63.2 mm
